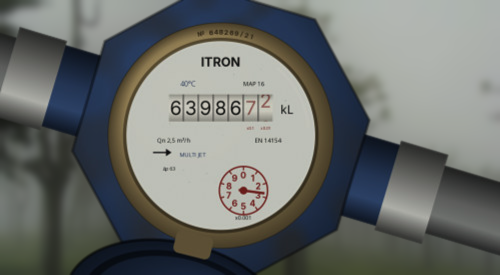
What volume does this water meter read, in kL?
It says 63986.722 kL
